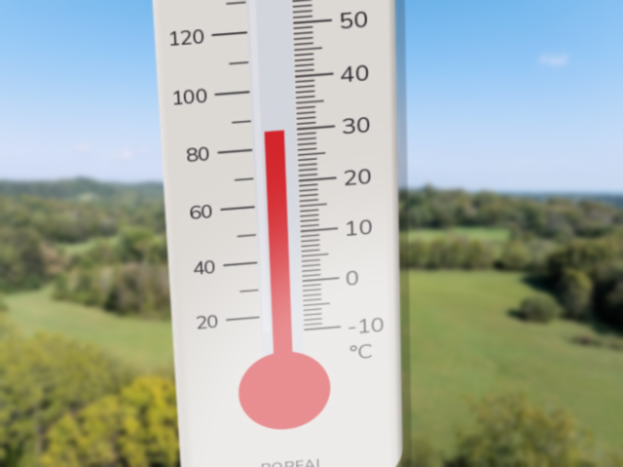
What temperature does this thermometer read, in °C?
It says 30 °C
